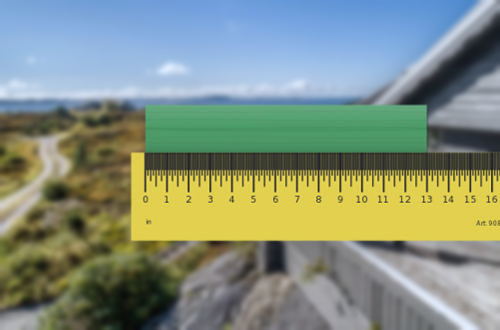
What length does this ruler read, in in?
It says 13 in
